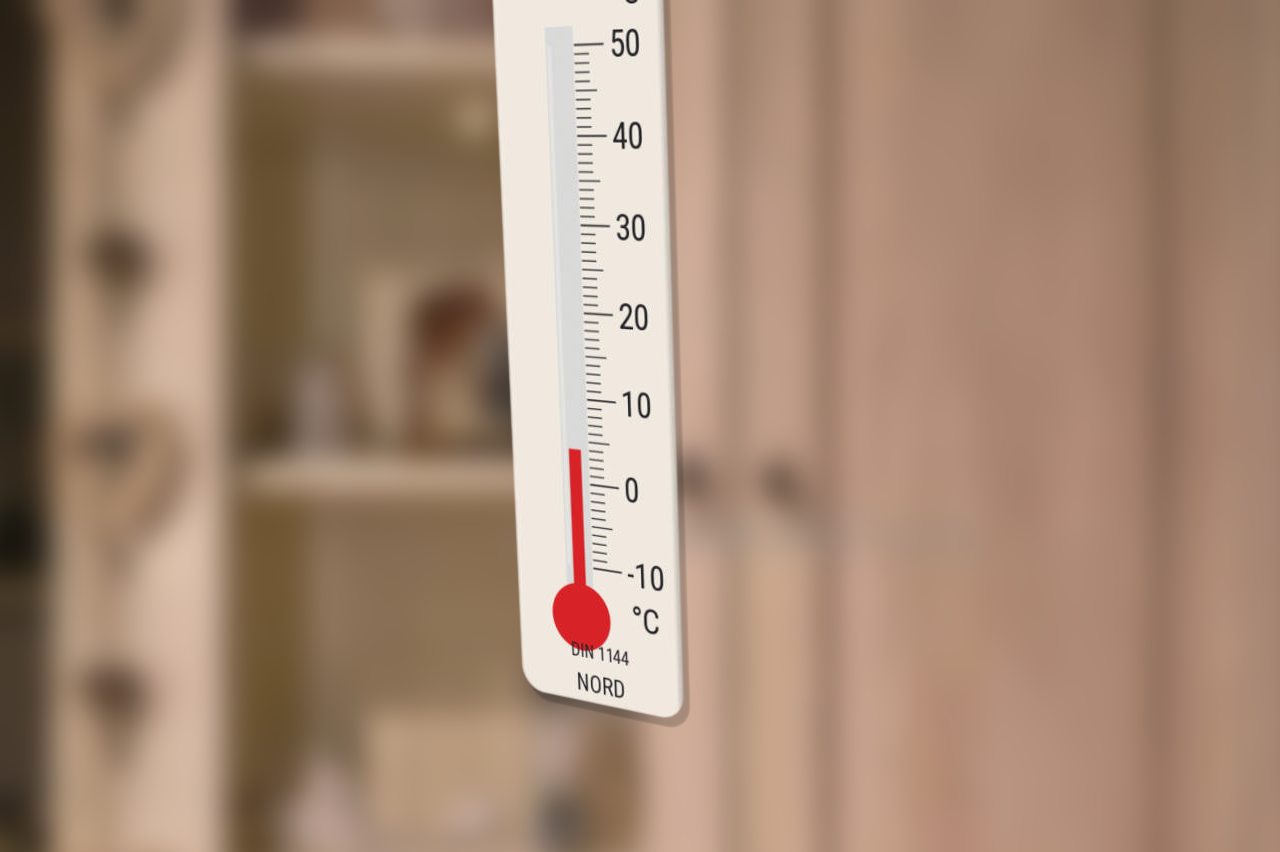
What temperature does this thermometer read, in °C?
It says 4 °C
